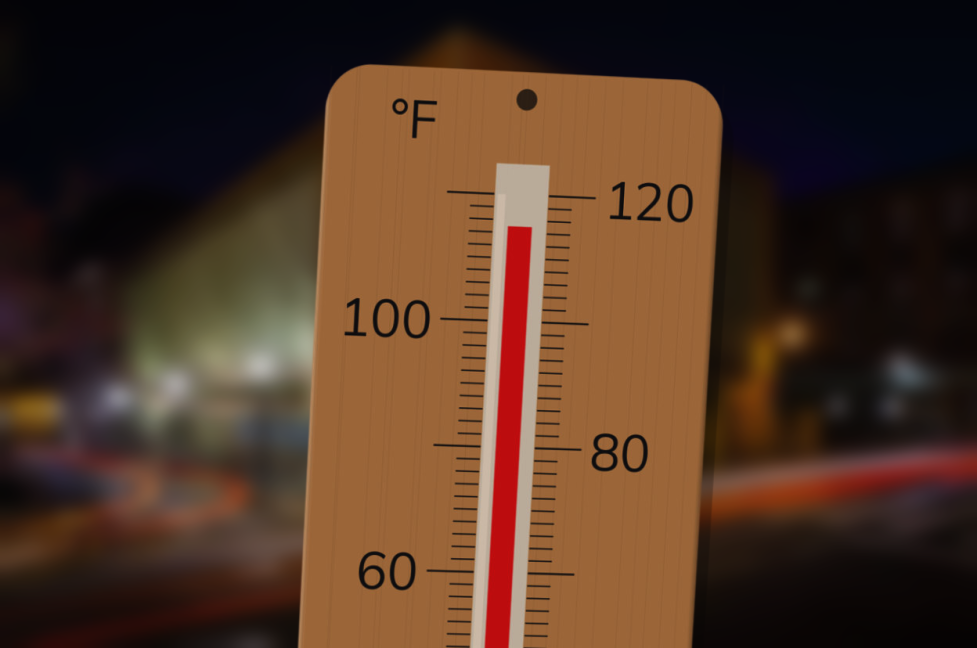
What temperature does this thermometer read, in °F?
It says 115 °F
